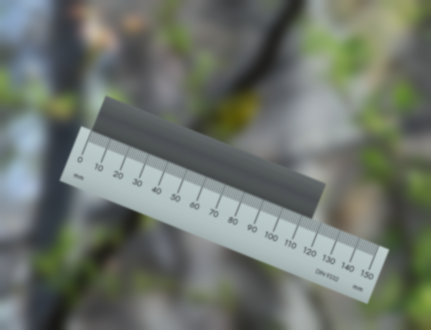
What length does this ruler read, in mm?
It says 115 mm
